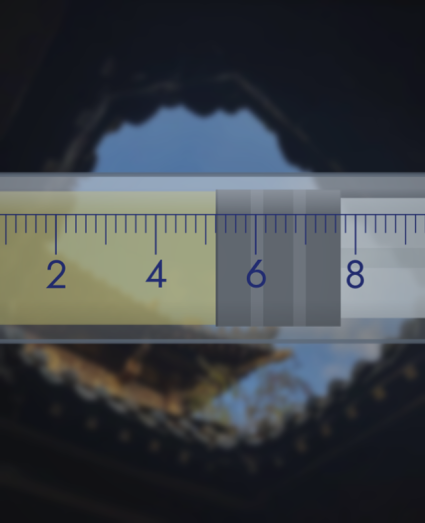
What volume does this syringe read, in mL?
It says 5.2 mL
